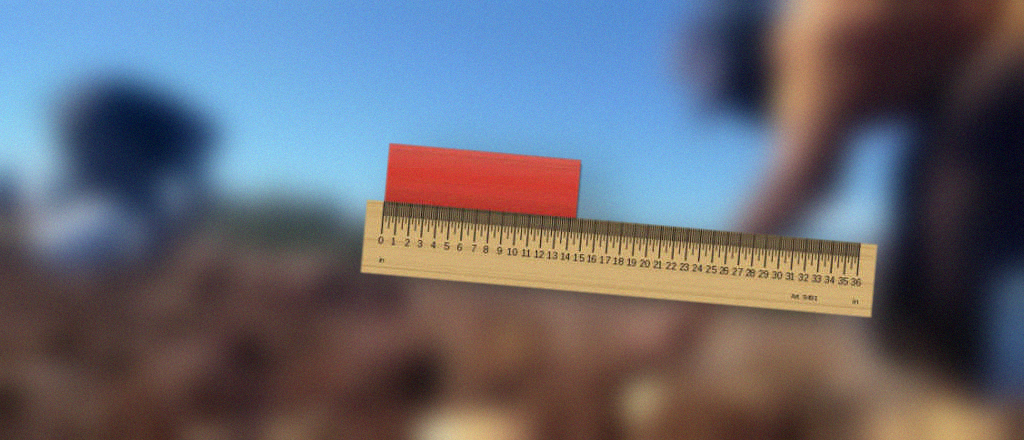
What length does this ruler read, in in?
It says 14.5 in
